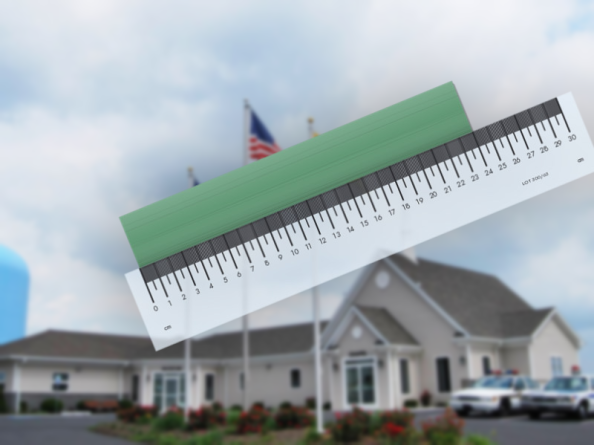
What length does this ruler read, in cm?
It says 24 cm
